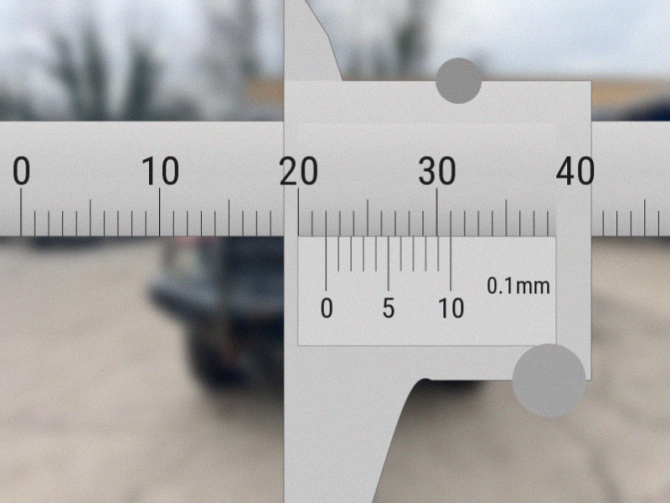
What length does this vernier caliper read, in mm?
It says 22.0 mm
